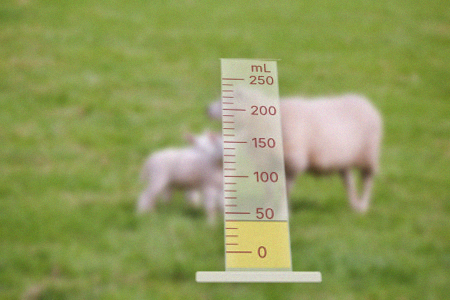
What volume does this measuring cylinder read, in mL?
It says 40 mL
